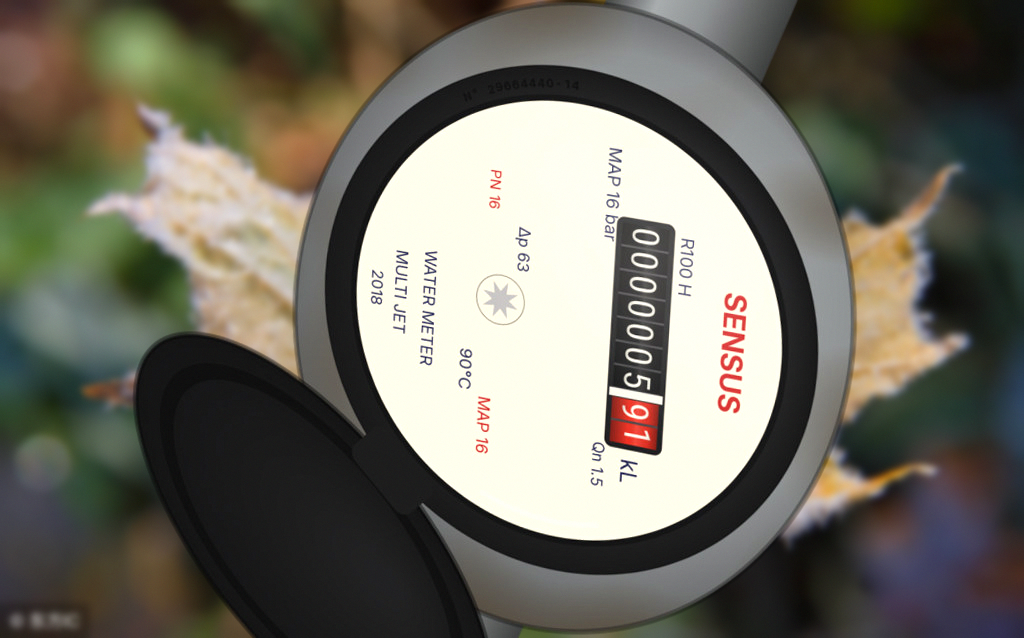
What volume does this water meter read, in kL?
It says 5.91 kL
